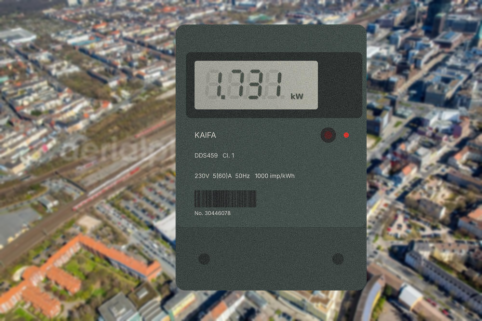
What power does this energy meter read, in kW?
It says 1.731 kW
